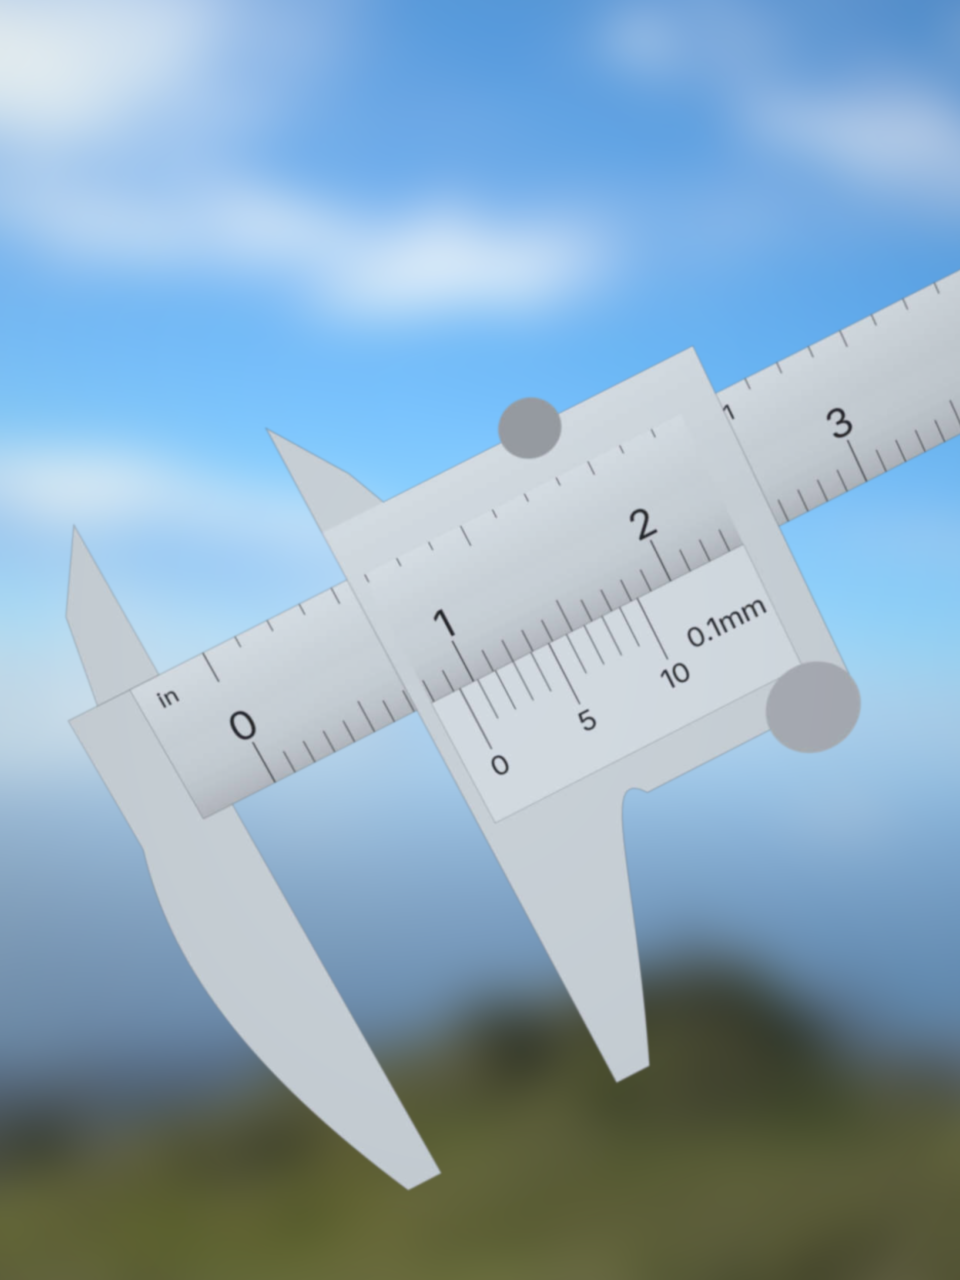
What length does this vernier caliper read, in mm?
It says 9.3 mm
